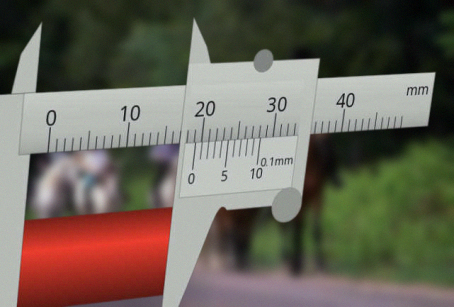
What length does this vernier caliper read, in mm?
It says 19.2 mm
